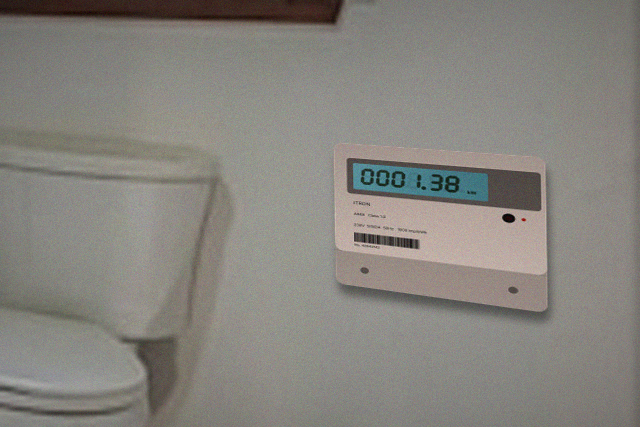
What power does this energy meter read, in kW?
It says 1.38 kW
